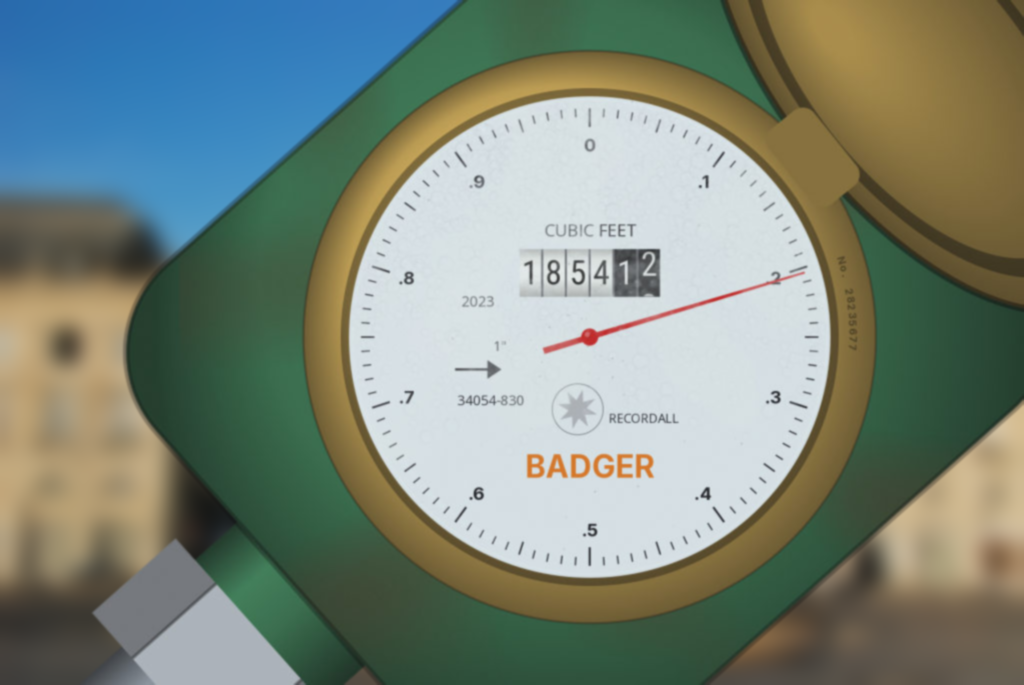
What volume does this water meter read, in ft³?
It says 185412.20 ft³
